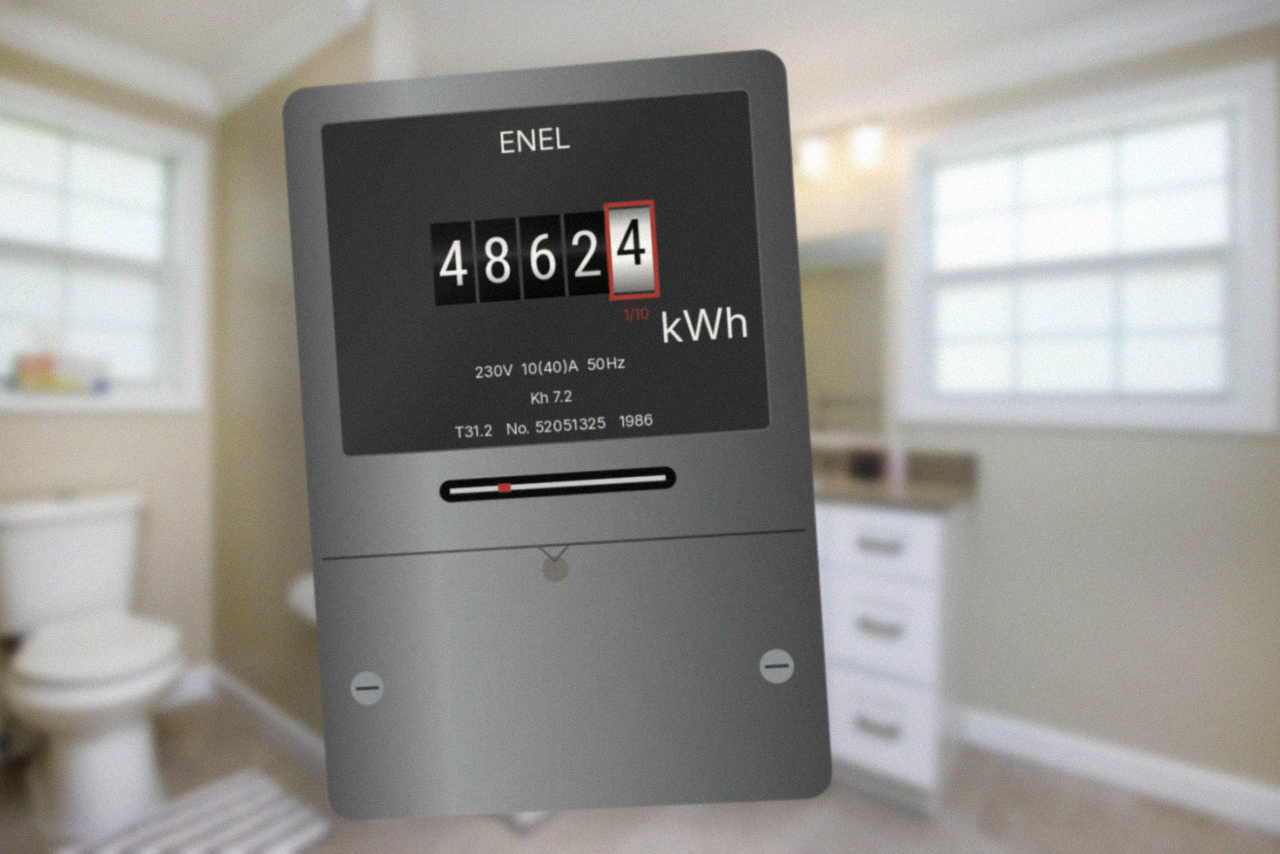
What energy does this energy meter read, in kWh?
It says 4862.4 kWh
